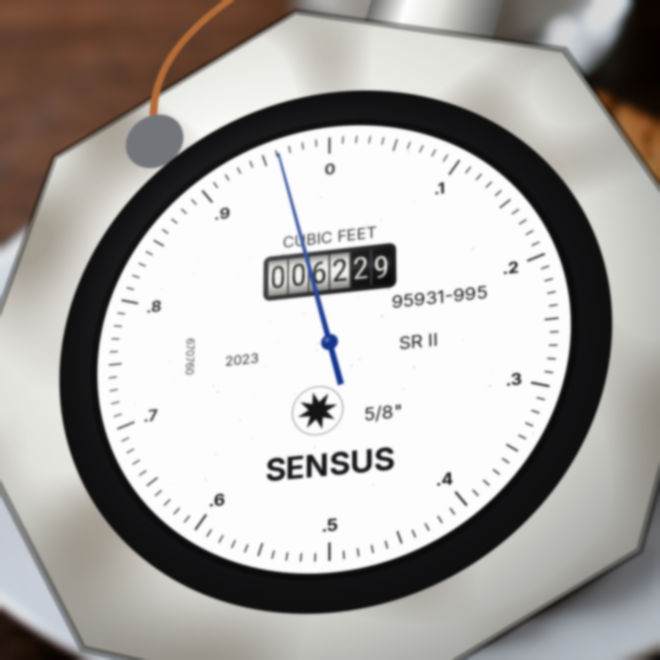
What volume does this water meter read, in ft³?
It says 6228.96 ft³
